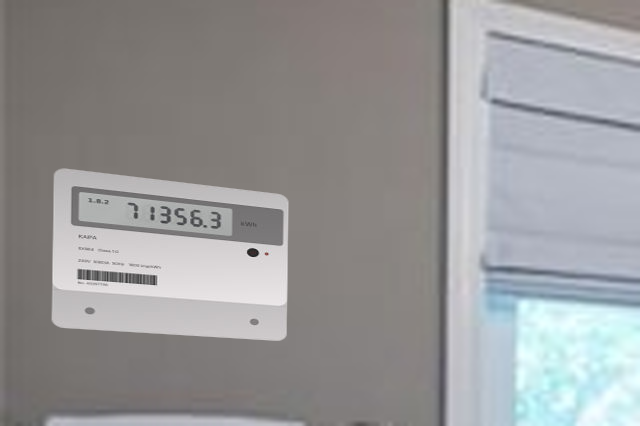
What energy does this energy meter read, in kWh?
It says 71356.3 kWh
